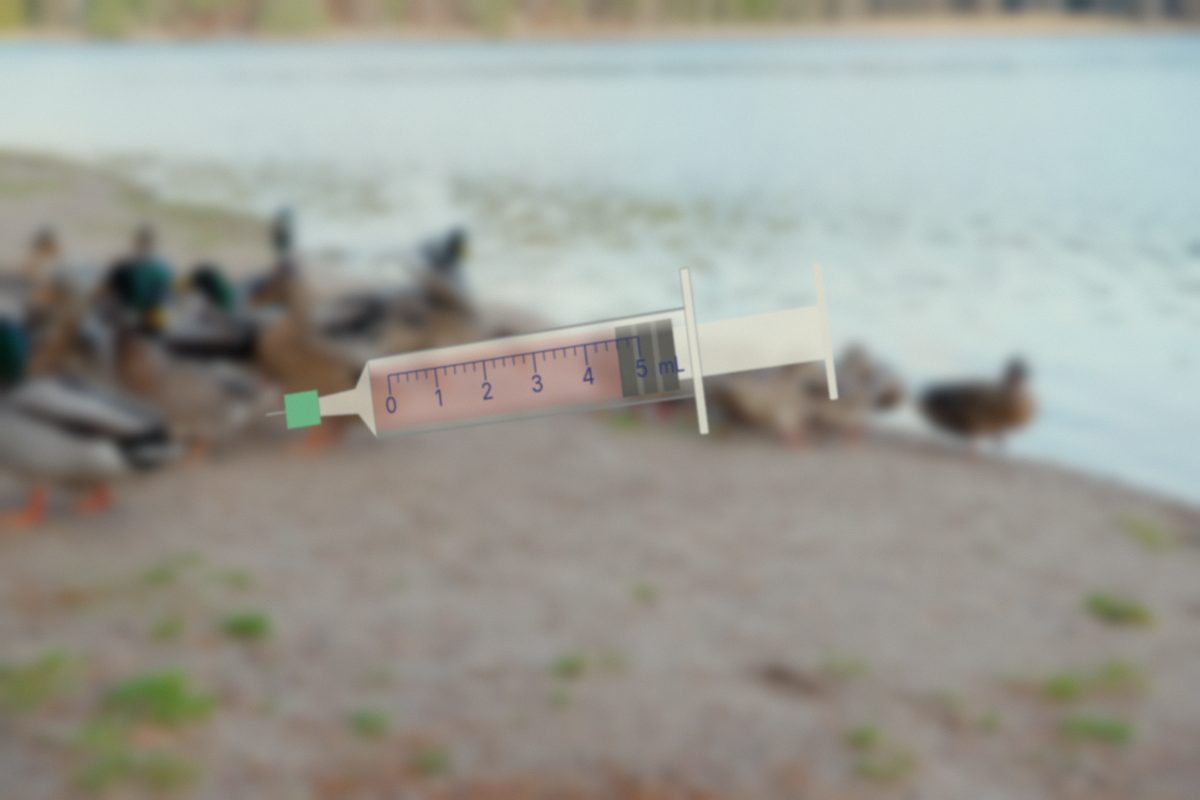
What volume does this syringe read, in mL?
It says 4.6 mL
